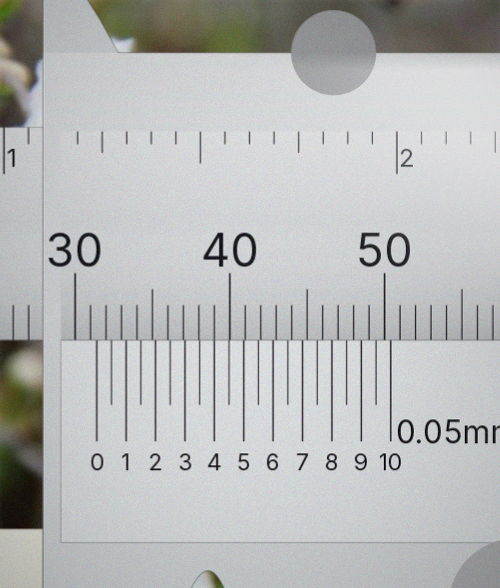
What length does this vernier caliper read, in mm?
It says 31.4 mm
